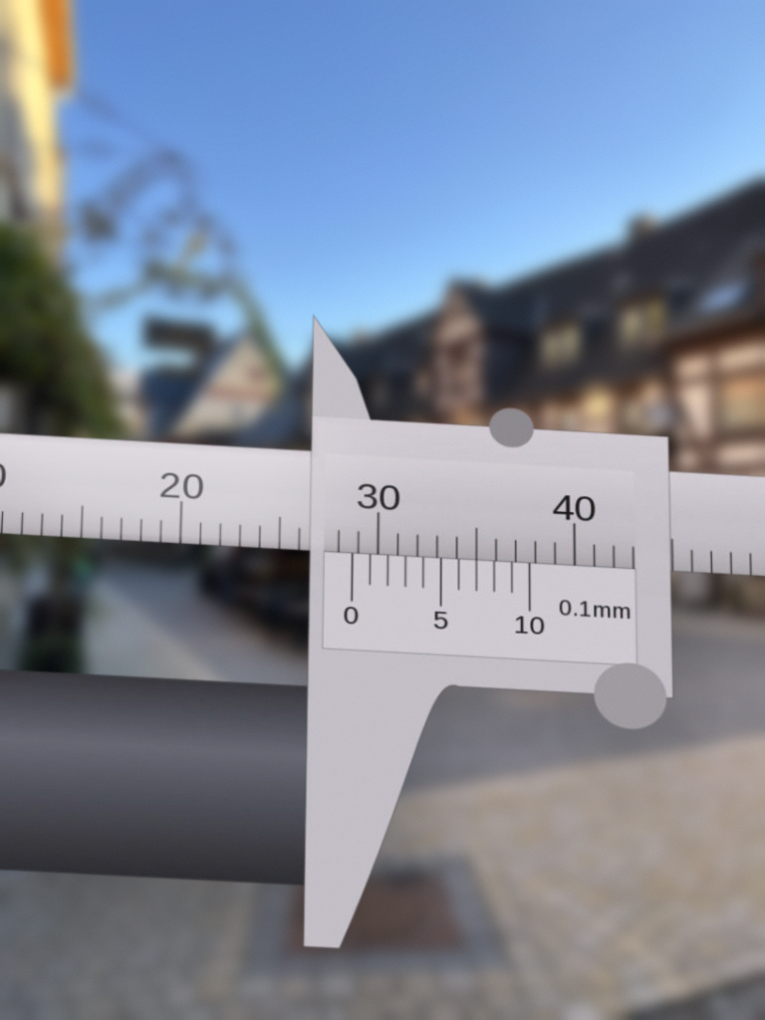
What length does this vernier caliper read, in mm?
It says 28.7 mm
